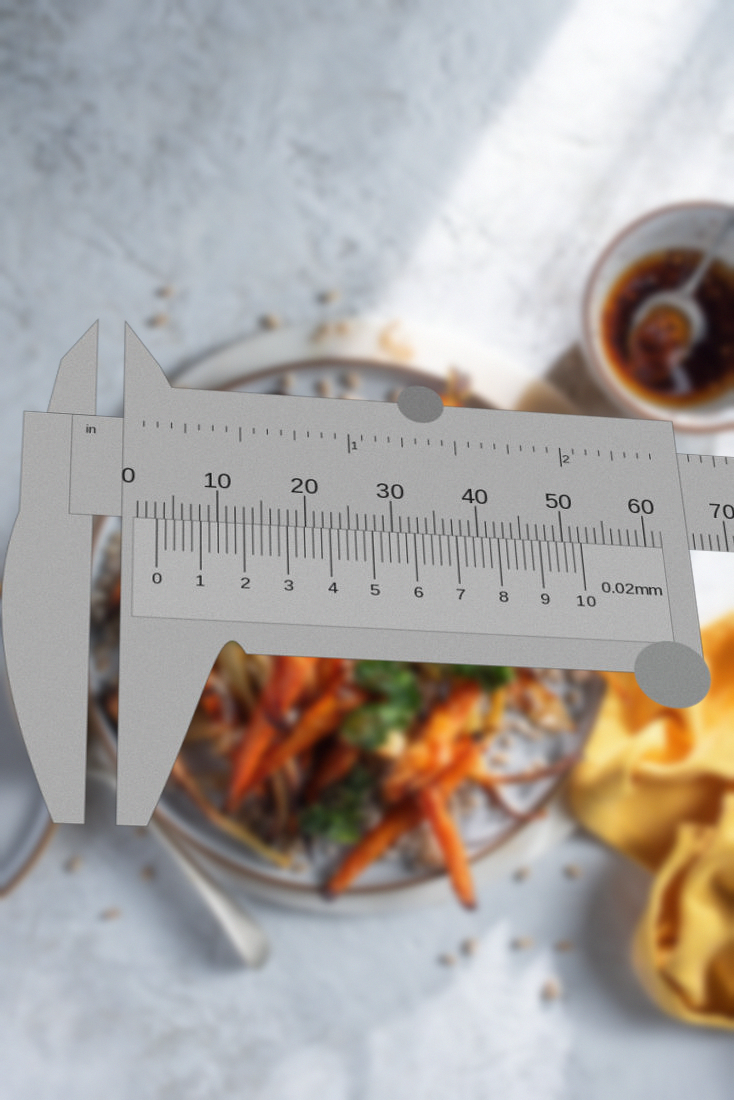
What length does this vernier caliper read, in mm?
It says 3.2 mm
